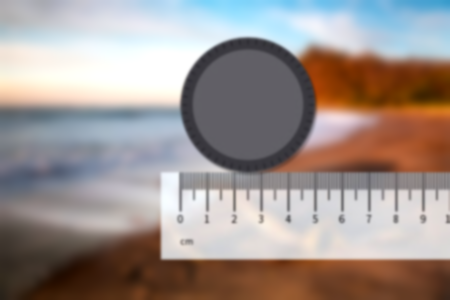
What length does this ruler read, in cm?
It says 5 cm
